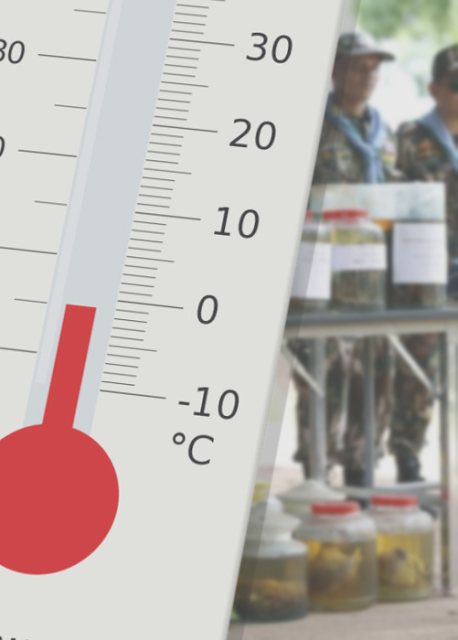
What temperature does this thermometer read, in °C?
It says -1 °C
